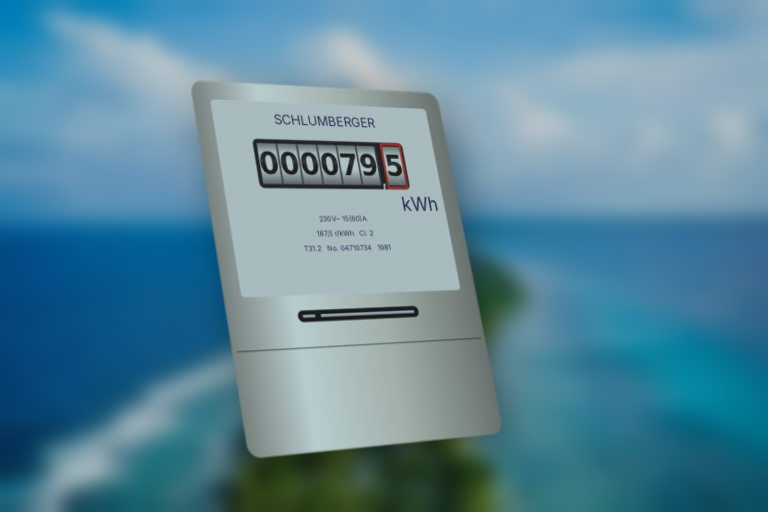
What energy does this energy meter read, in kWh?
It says 79.5 kWh
